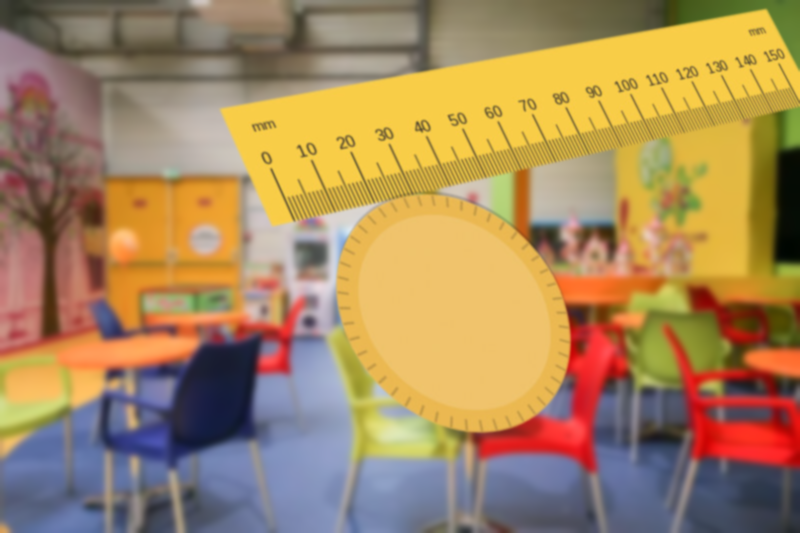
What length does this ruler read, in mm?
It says 55 mm
